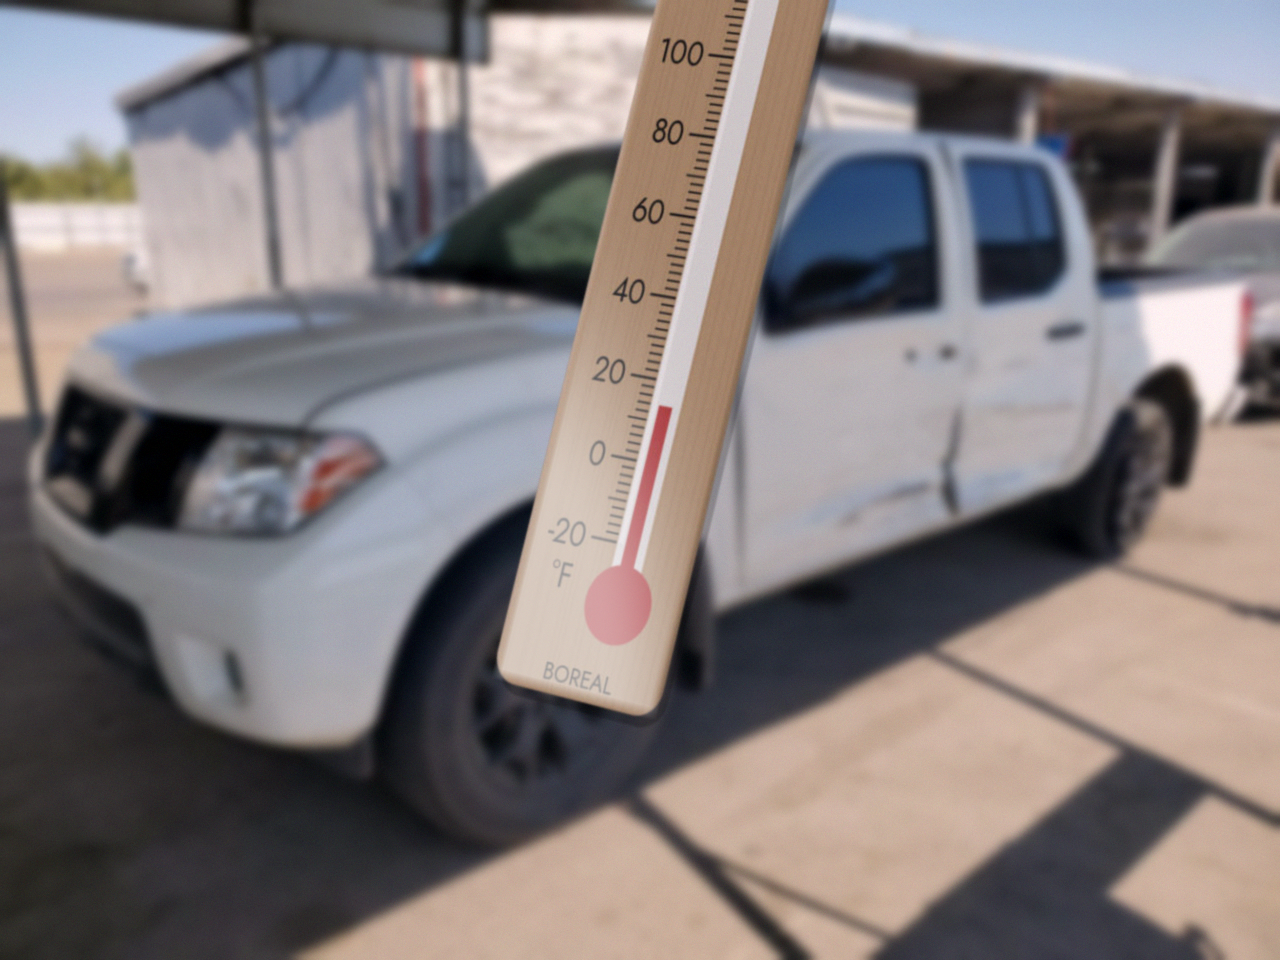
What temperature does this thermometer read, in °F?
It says 14 °F
